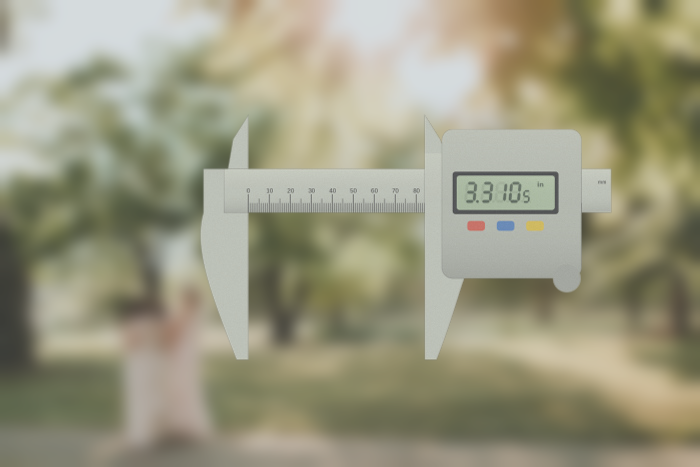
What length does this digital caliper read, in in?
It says 3.3105 in
